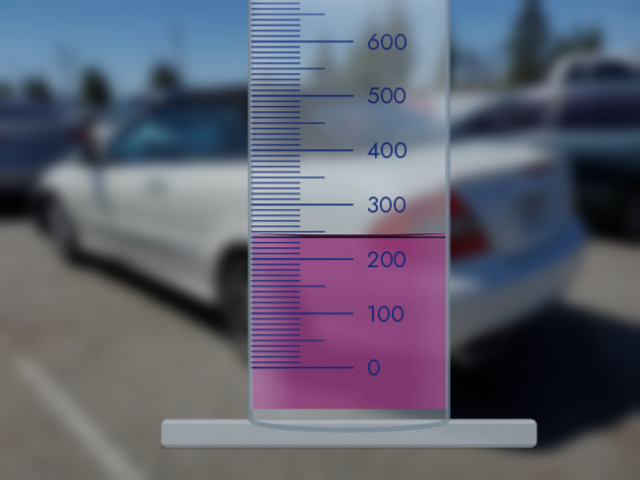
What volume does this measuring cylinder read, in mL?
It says 240 mL
